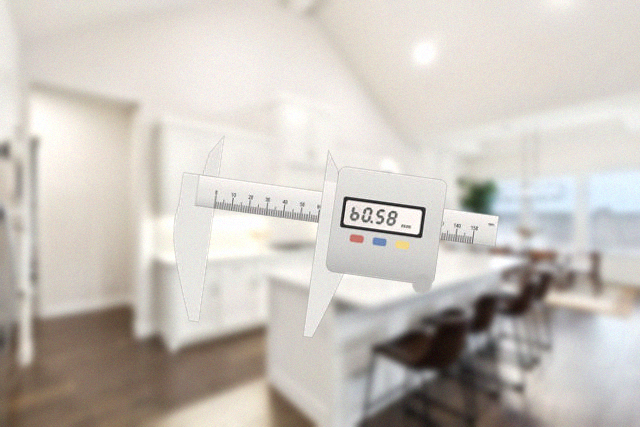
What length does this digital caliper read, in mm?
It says 60.58 mm
